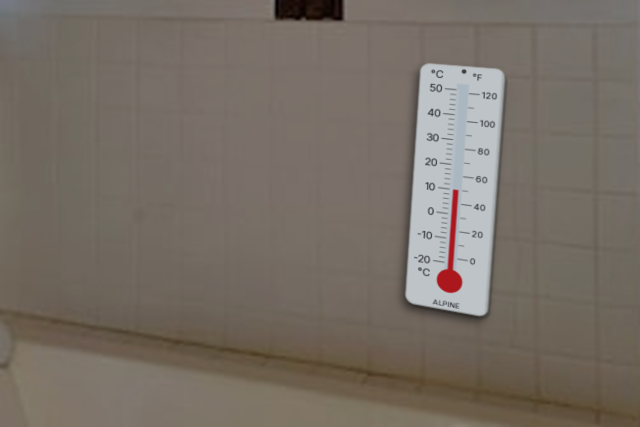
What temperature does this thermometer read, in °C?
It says 10 °C
